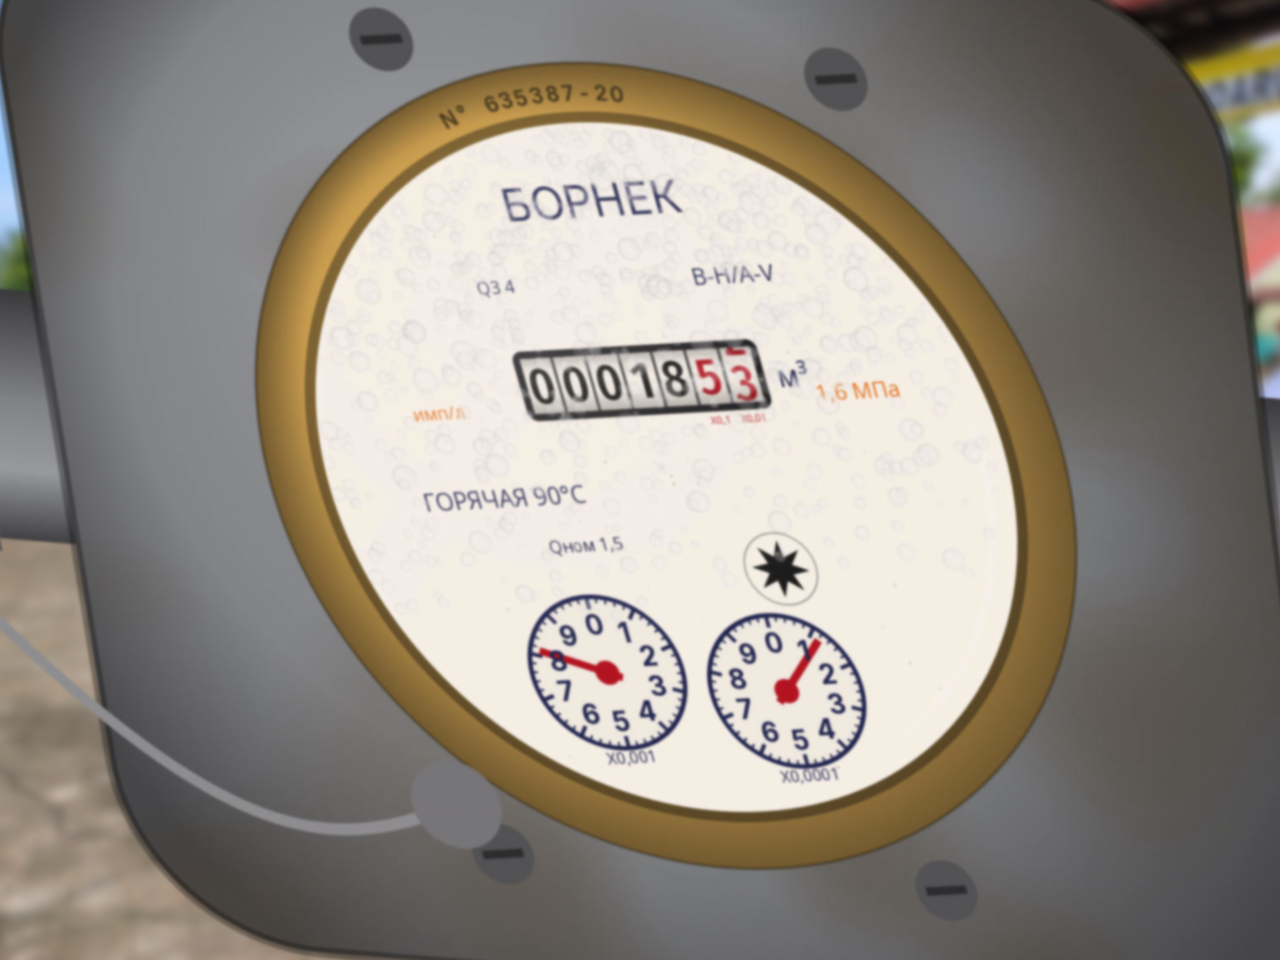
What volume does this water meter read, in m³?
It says 18.5281 m³
